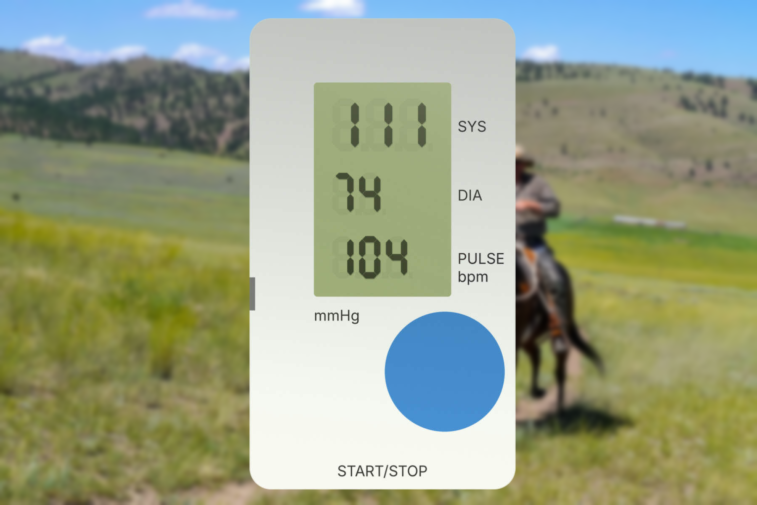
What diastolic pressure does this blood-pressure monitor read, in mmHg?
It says 74 mmHg
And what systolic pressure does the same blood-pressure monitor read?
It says 111 mmHg
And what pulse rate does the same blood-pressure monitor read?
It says 104 bpm
